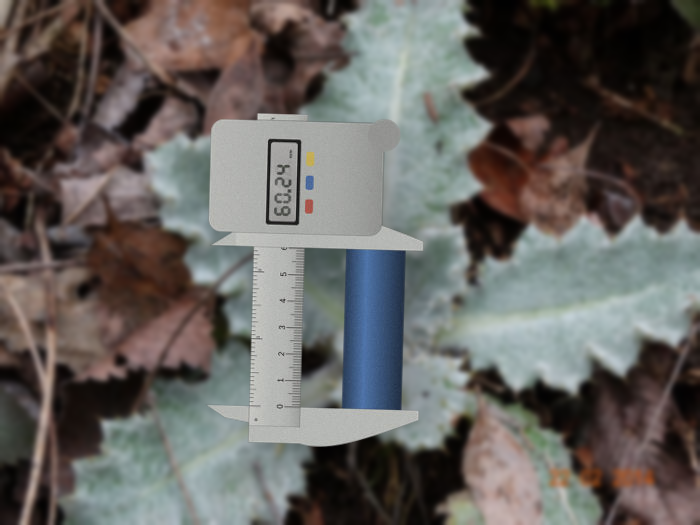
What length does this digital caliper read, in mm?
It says 60.24 mm
